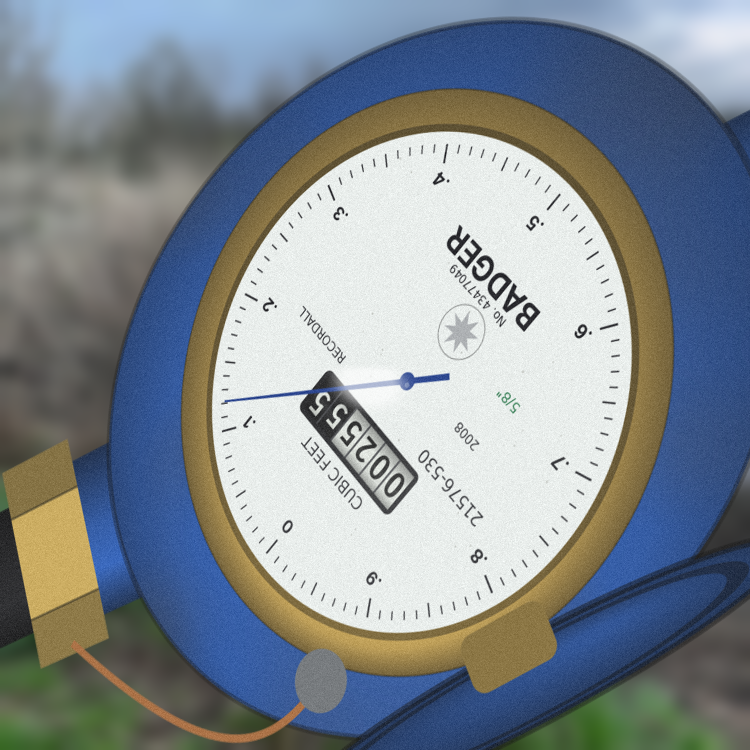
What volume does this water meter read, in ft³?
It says 2555.12 ft³
